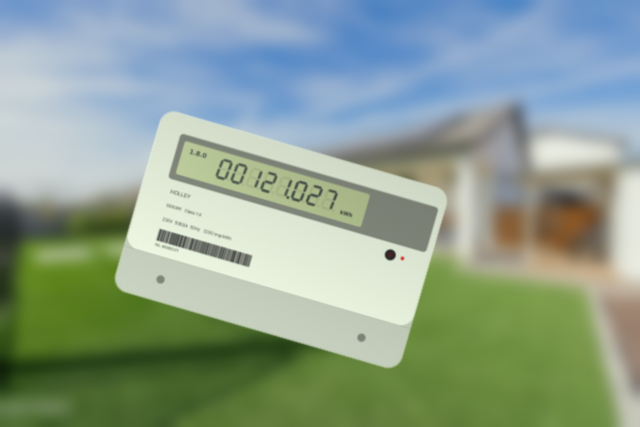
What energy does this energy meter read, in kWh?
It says 121.027 kWh
